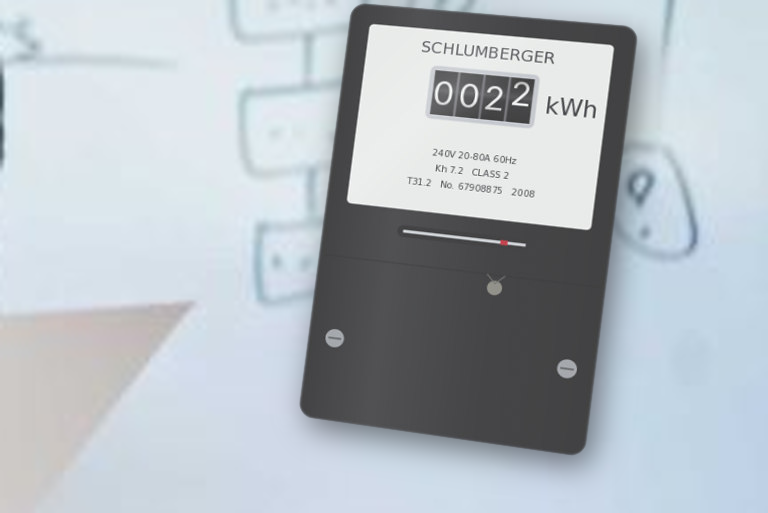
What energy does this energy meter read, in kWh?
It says 22 kWh
